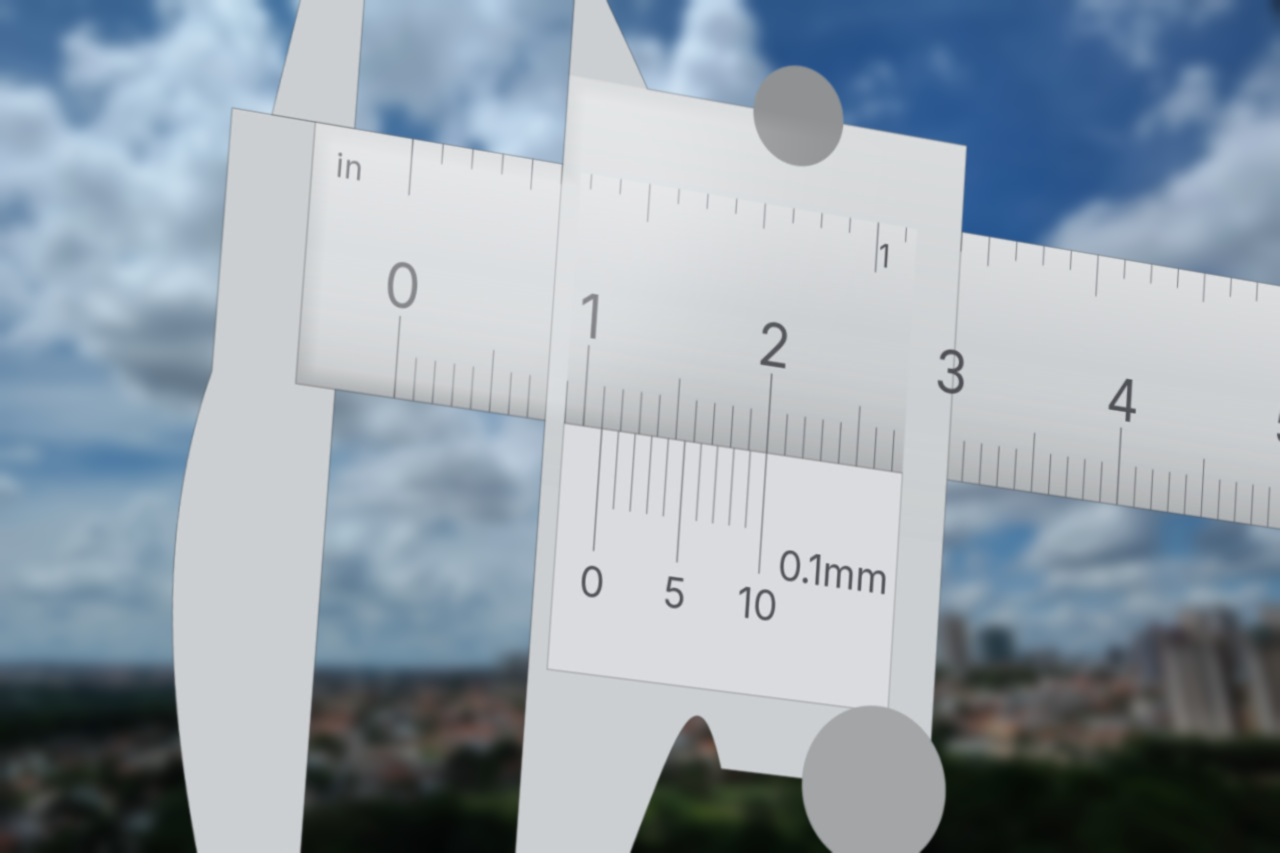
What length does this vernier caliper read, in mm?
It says 11.0 mm
